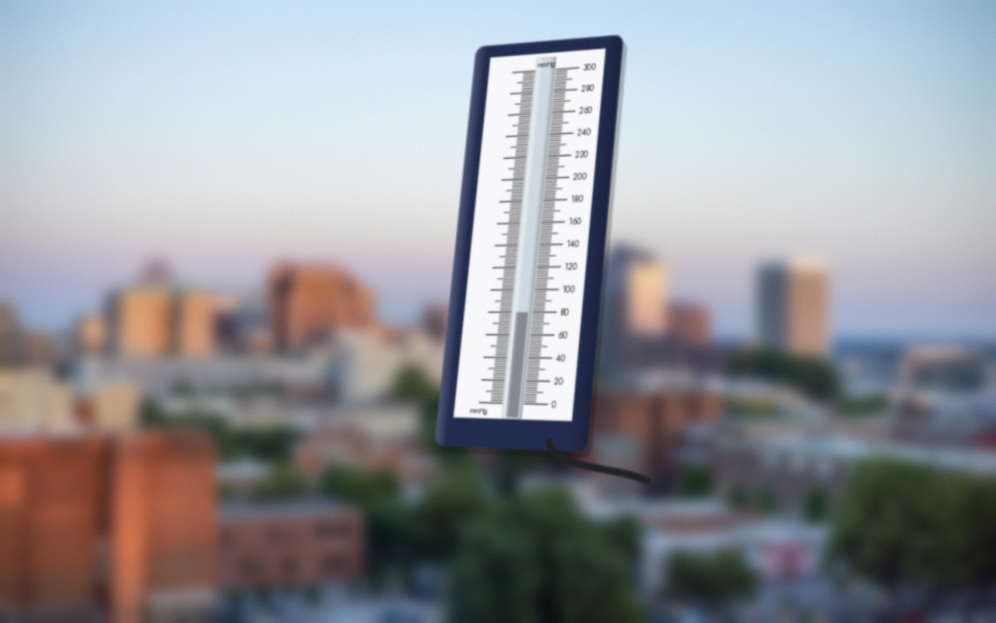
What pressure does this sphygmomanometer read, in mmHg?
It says 80 mmHg
